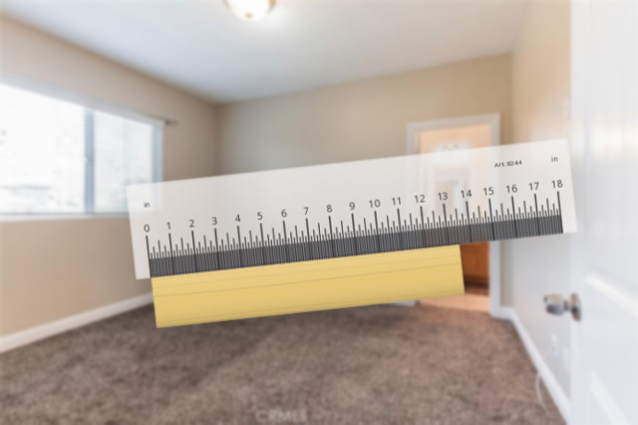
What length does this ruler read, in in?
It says 13.5 in
